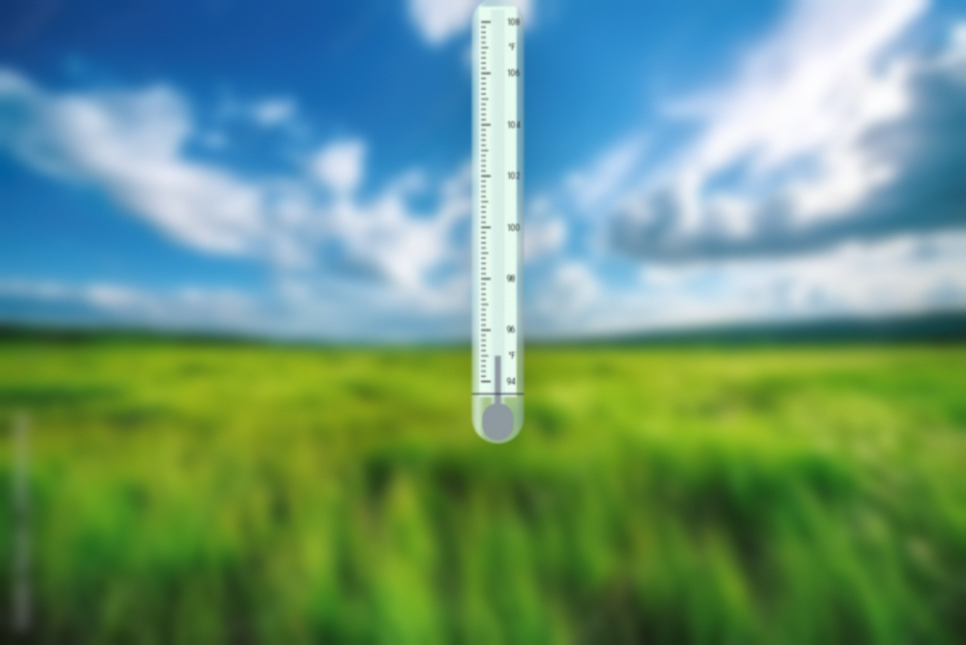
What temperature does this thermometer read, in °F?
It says 95 °F
